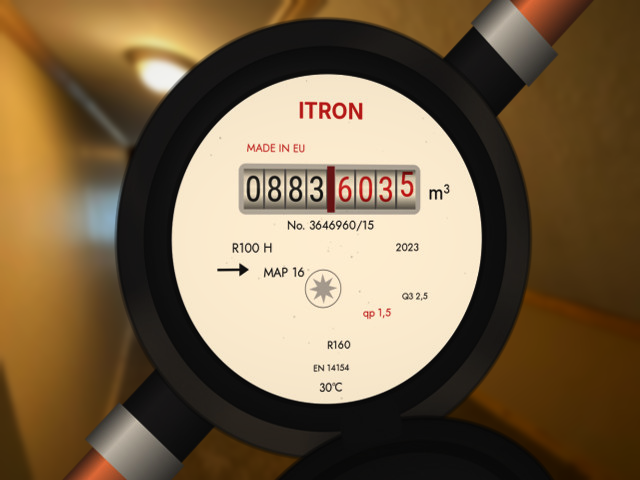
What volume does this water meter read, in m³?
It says 883.6035 m³
